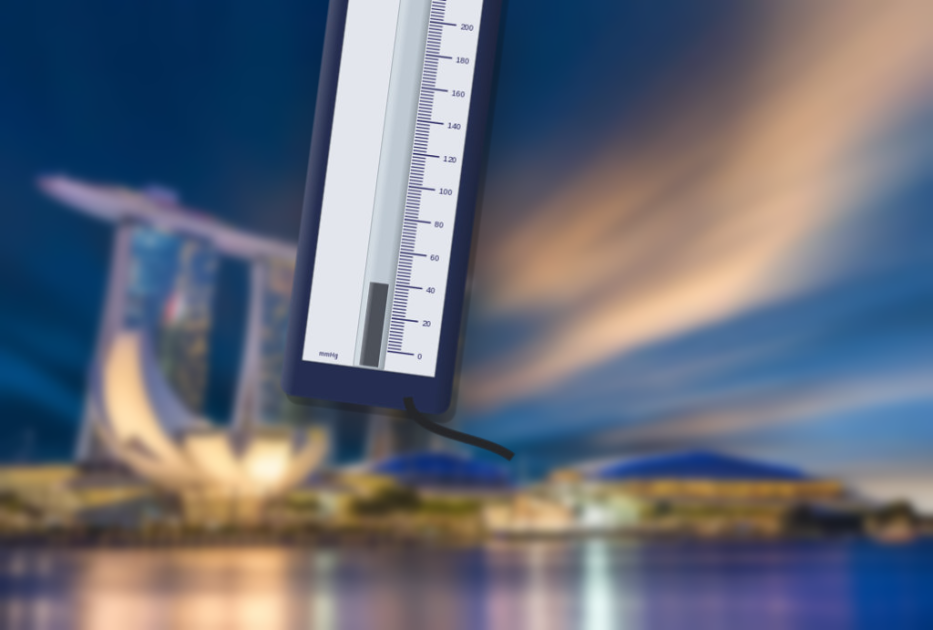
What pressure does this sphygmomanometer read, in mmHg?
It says 40 mmHg
